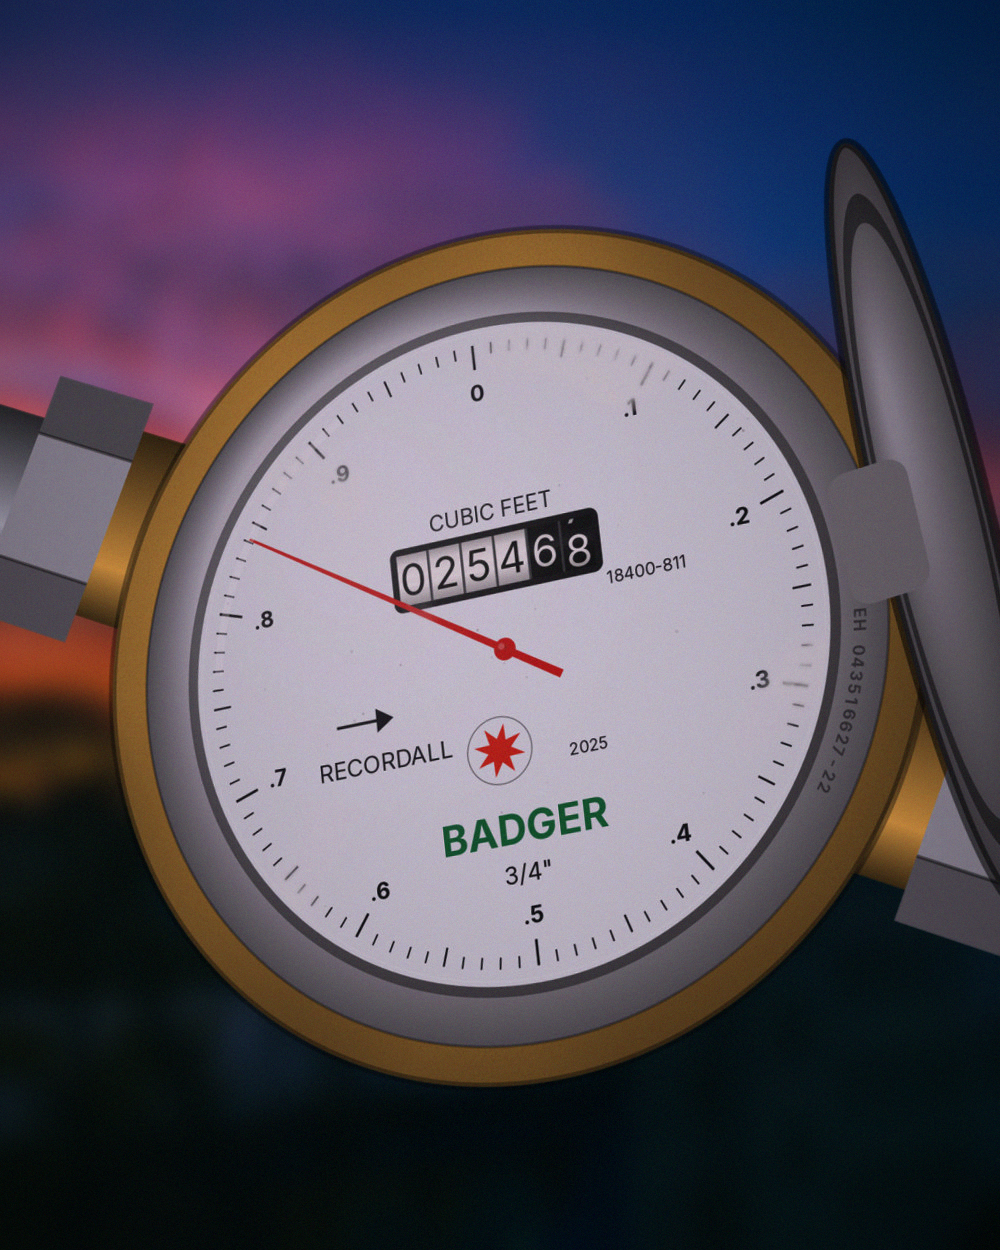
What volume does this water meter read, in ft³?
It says 25467.84 ft³
